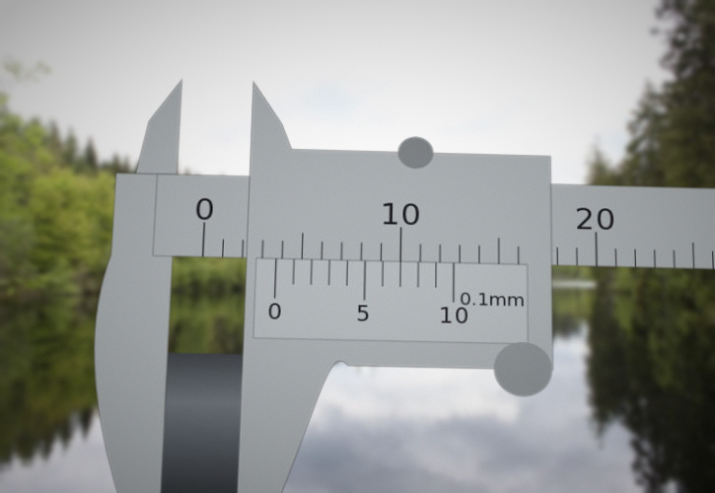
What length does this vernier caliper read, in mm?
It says 3.7 mm
